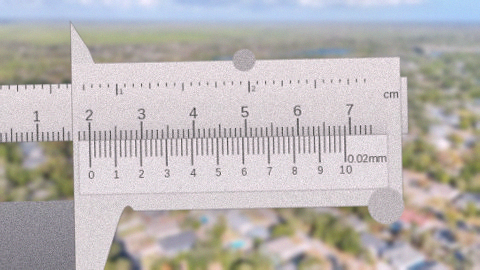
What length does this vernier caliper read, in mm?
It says 20.0 mm
